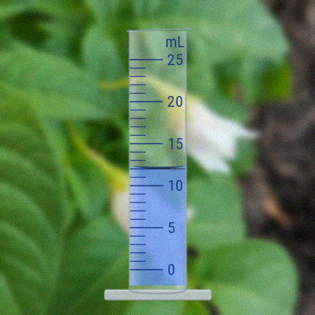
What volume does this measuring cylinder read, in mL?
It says 12 mL
